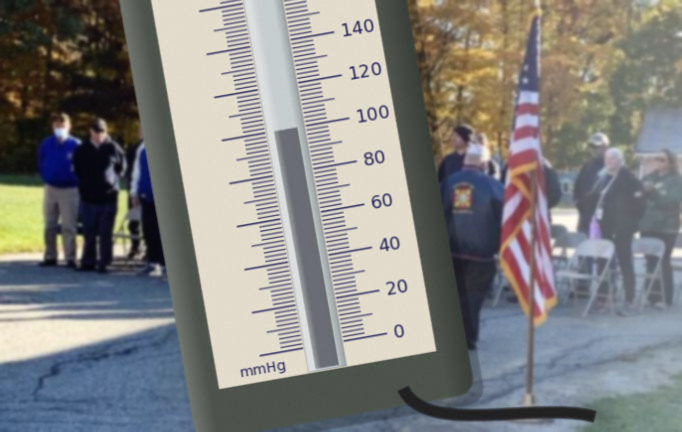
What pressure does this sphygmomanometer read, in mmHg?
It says 100 mmHg
